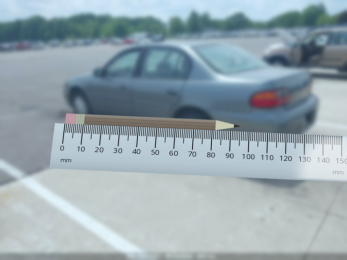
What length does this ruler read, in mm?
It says 95 mm
